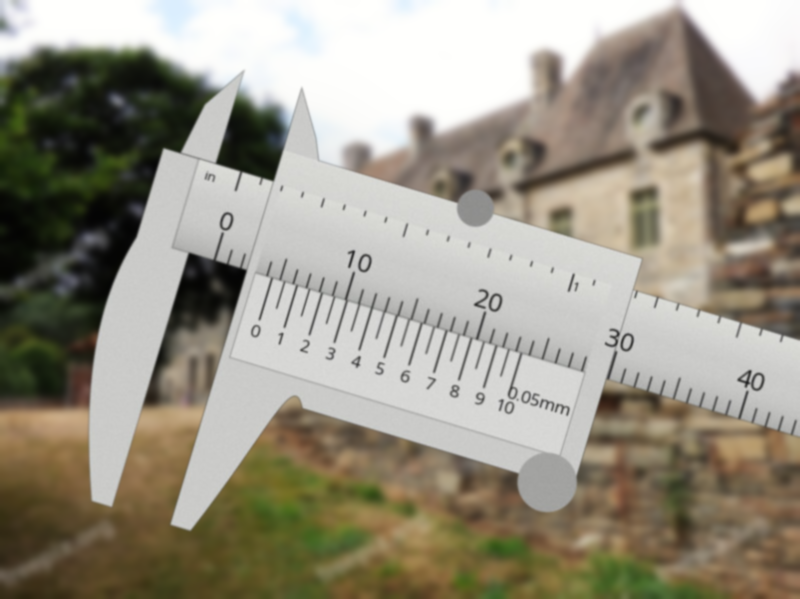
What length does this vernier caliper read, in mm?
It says 4.4 mm
